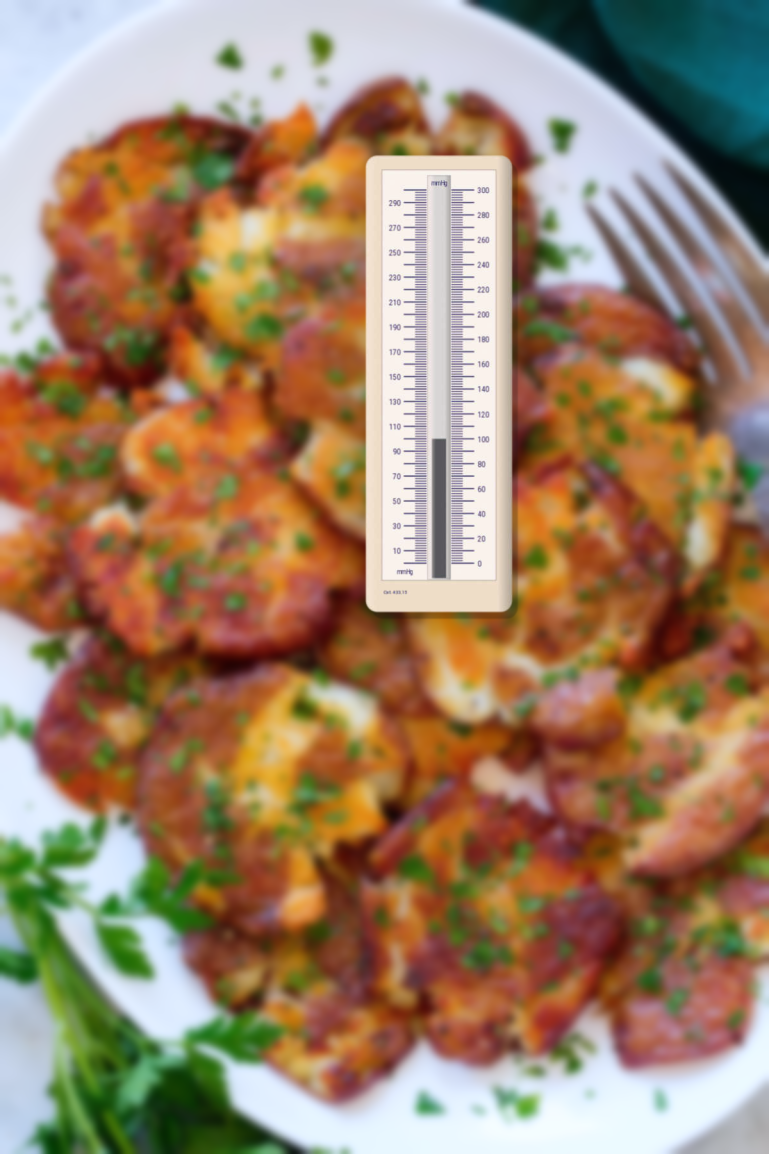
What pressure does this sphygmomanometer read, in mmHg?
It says 100 mmHg
